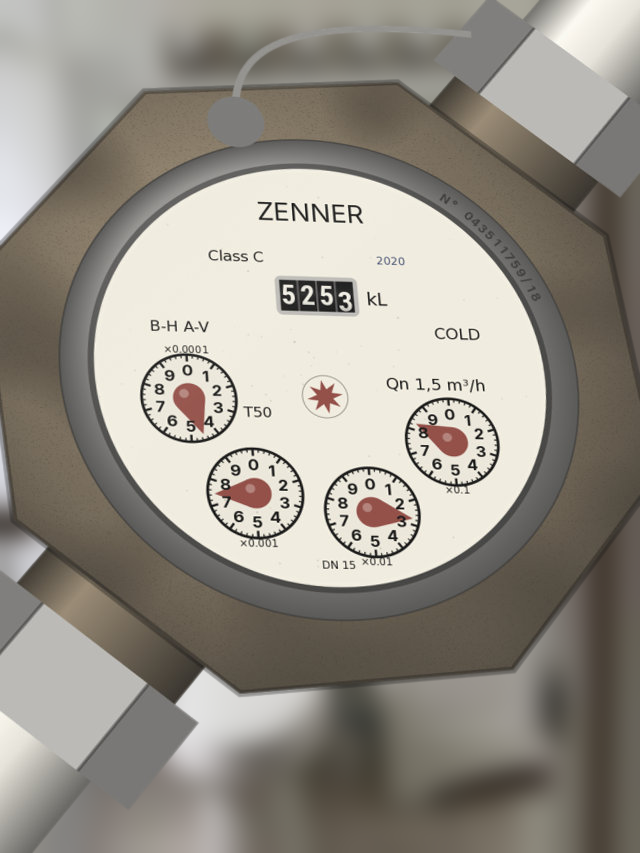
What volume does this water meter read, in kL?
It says 5252.8274 kL
